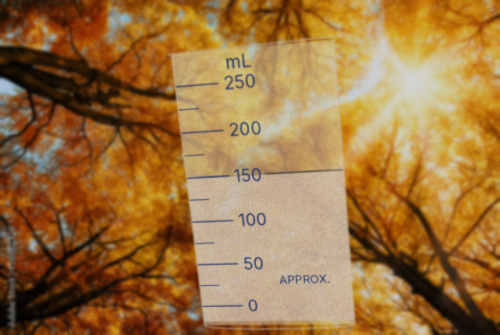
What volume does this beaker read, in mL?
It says 150 mL
